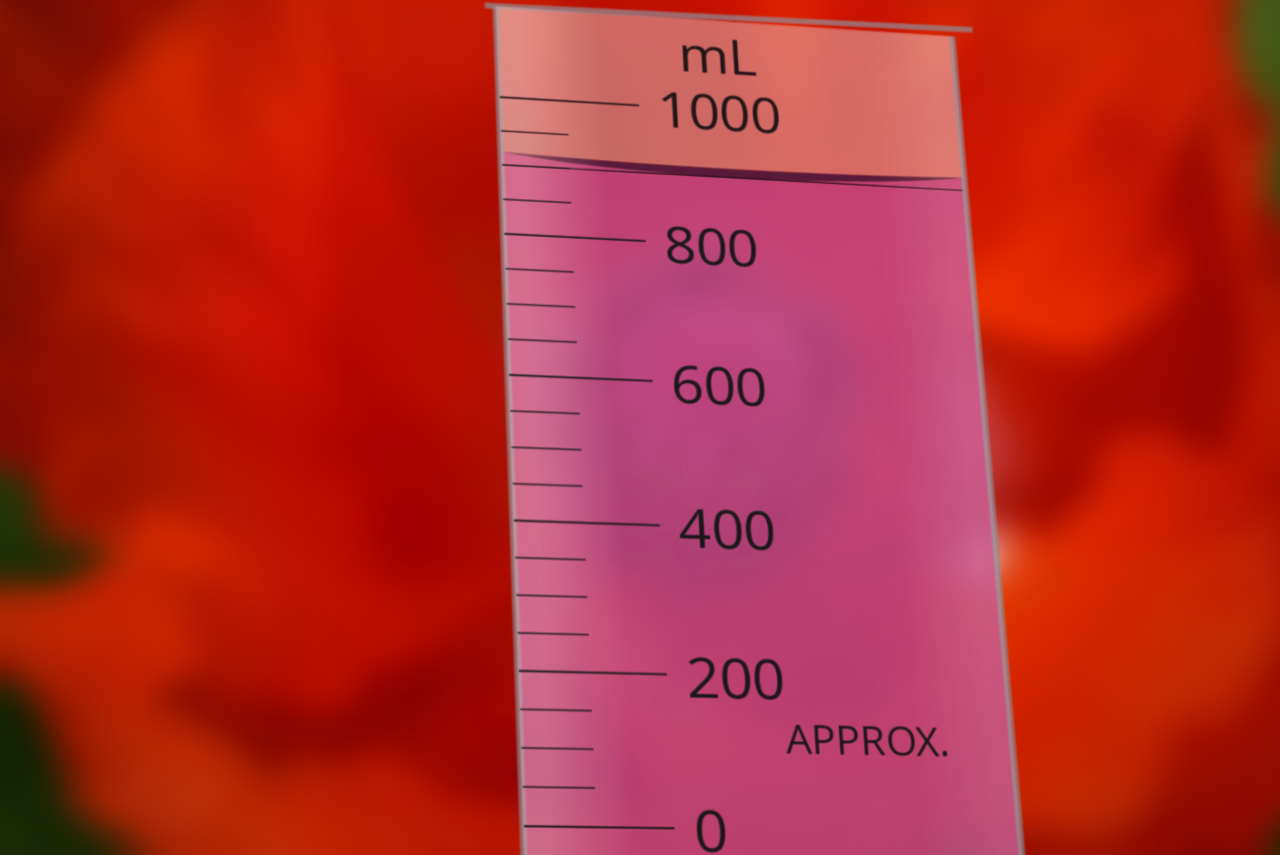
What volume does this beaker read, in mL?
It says 900 mL
